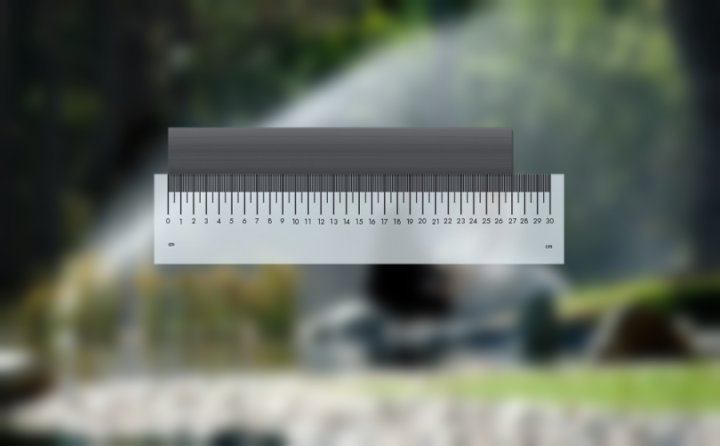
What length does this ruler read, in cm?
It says 27 cm
